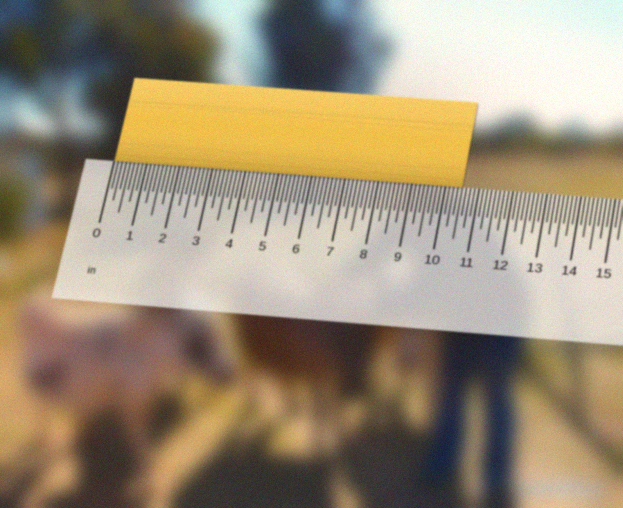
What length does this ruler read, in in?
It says 10.5 in
